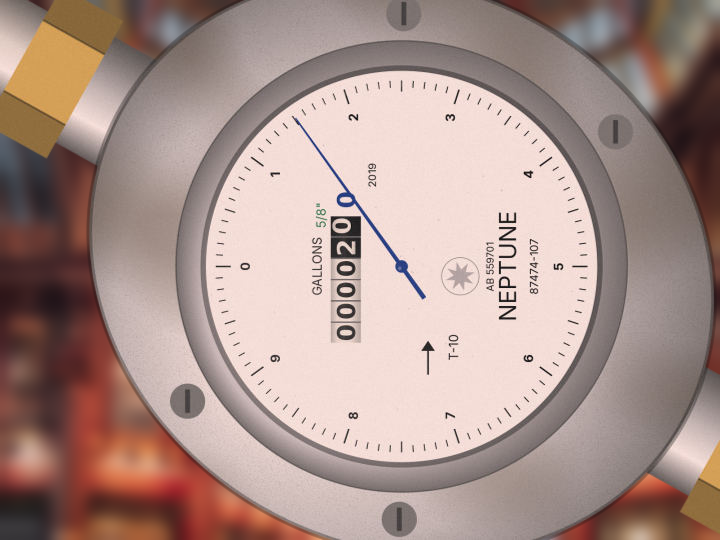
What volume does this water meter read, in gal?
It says 201.5 gal
